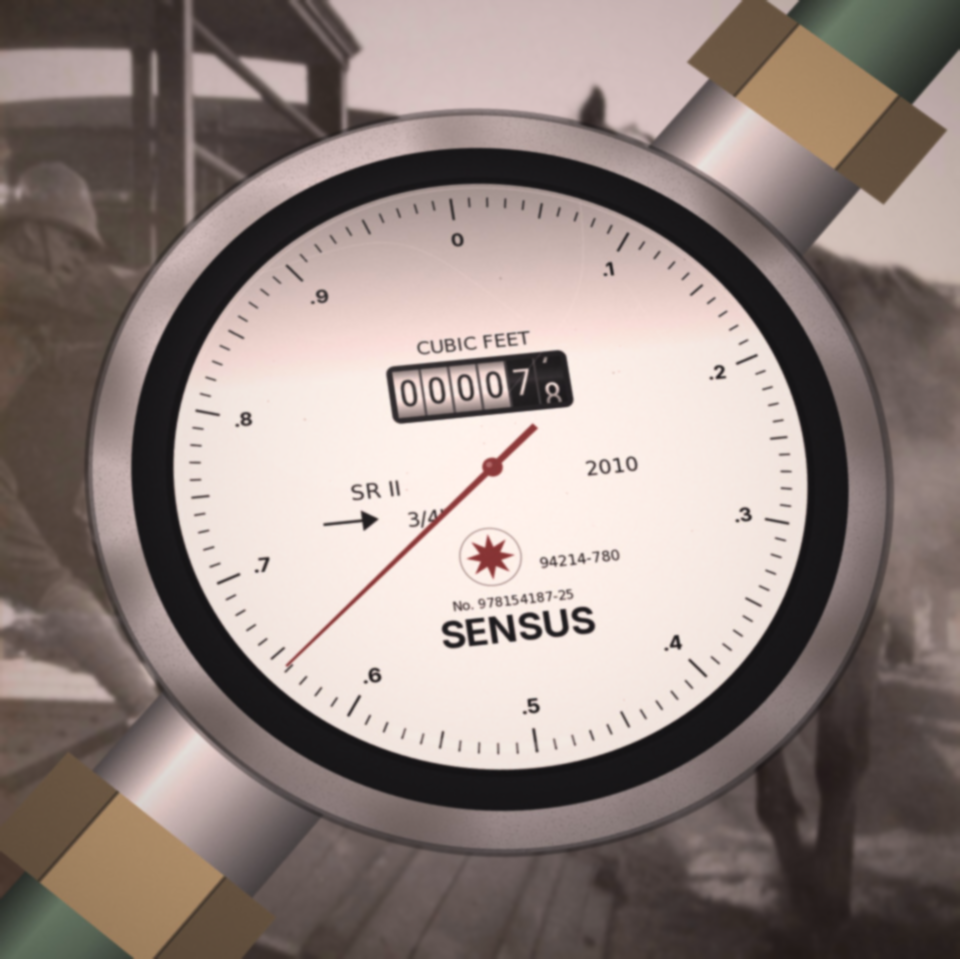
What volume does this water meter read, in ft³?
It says 77.64 ft³
